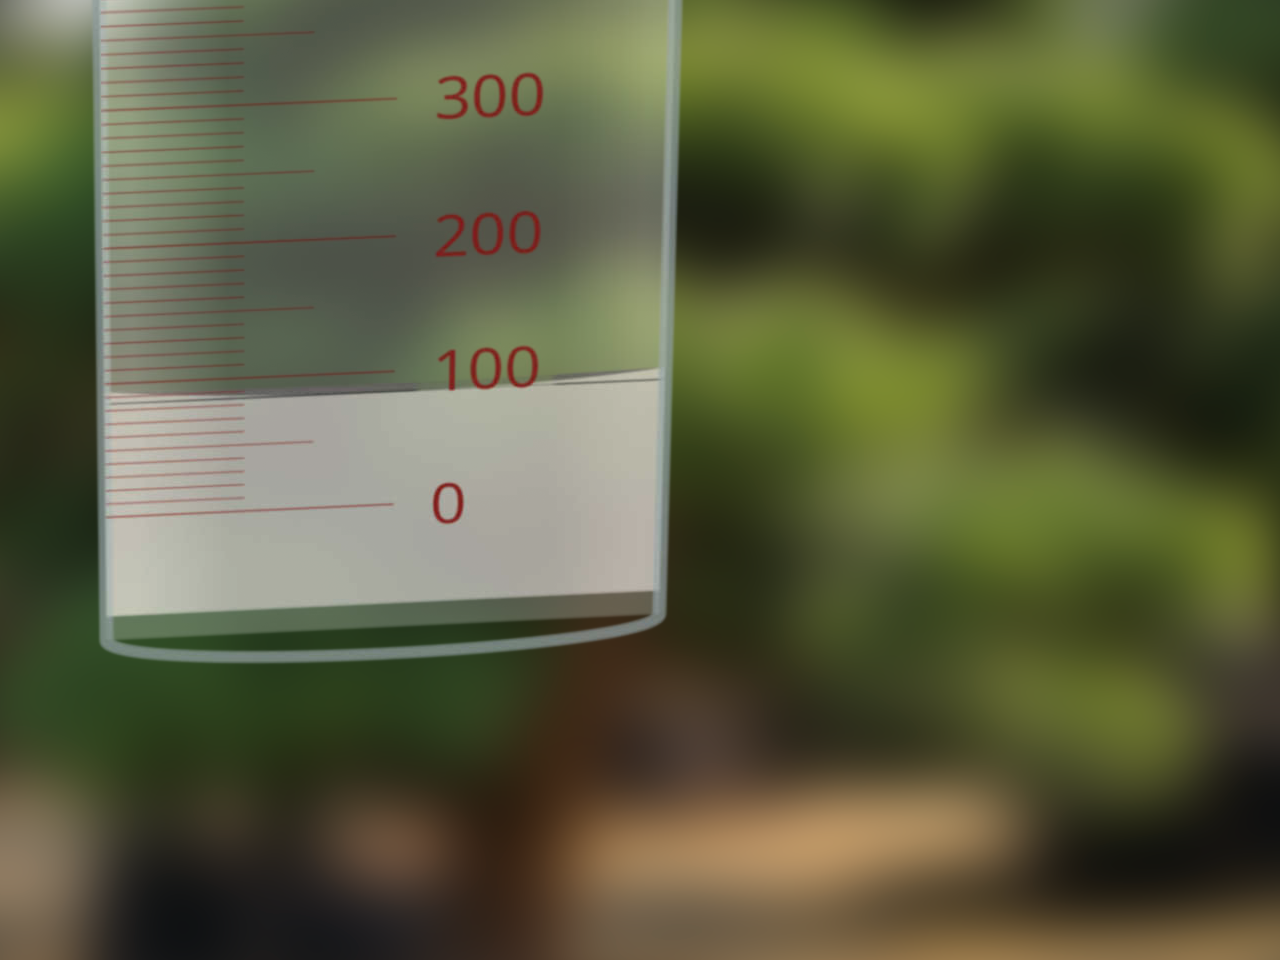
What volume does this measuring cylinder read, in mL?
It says 85 mL
